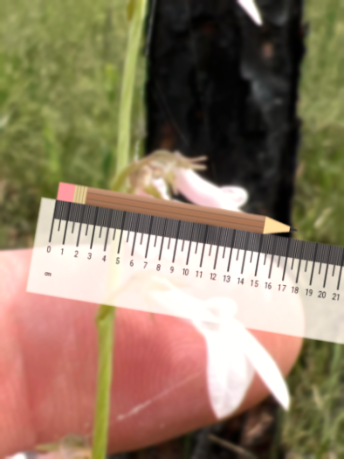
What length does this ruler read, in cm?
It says 17.5 cm
